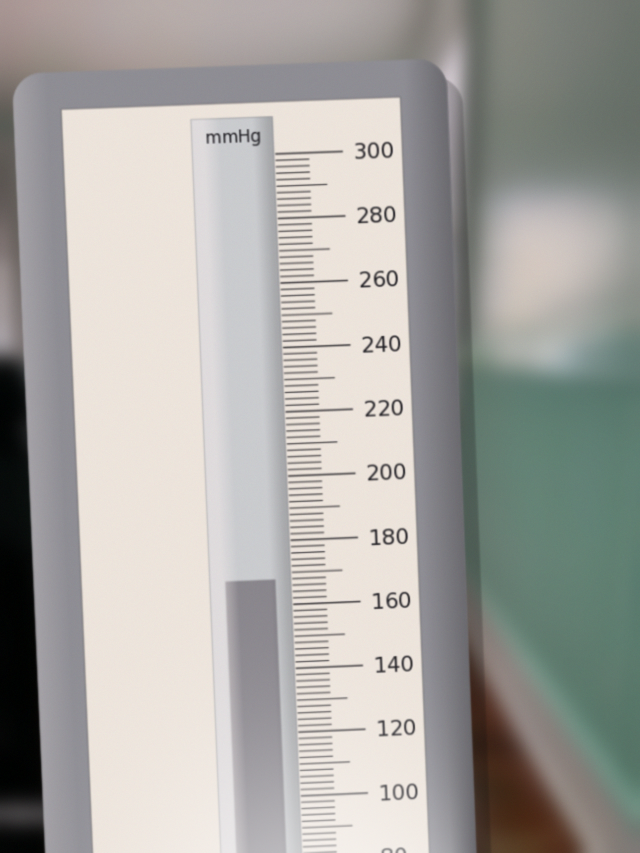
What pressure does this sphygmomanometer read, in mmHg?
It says 168 mmHg
